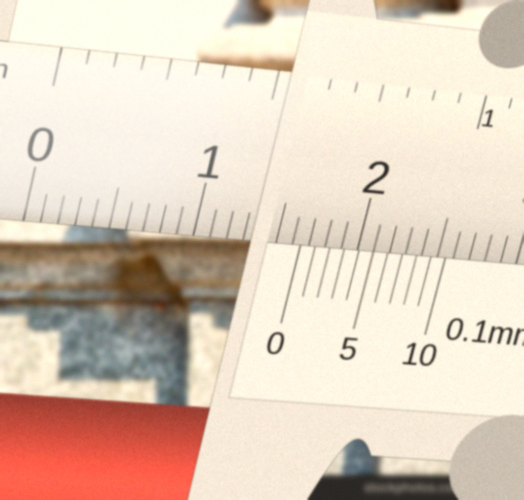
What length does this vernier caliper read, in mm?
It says 16.5 mm
